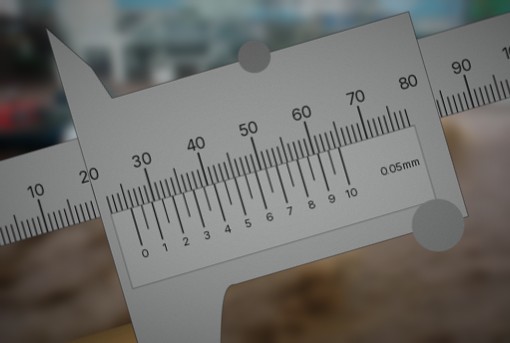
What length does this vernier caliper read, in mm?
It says 25.6 mm
